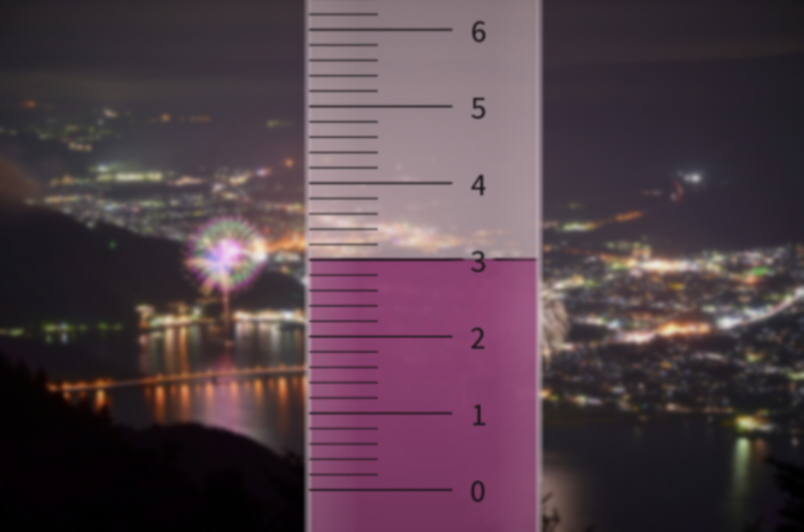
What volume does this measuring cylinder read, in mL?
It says 3 mL
